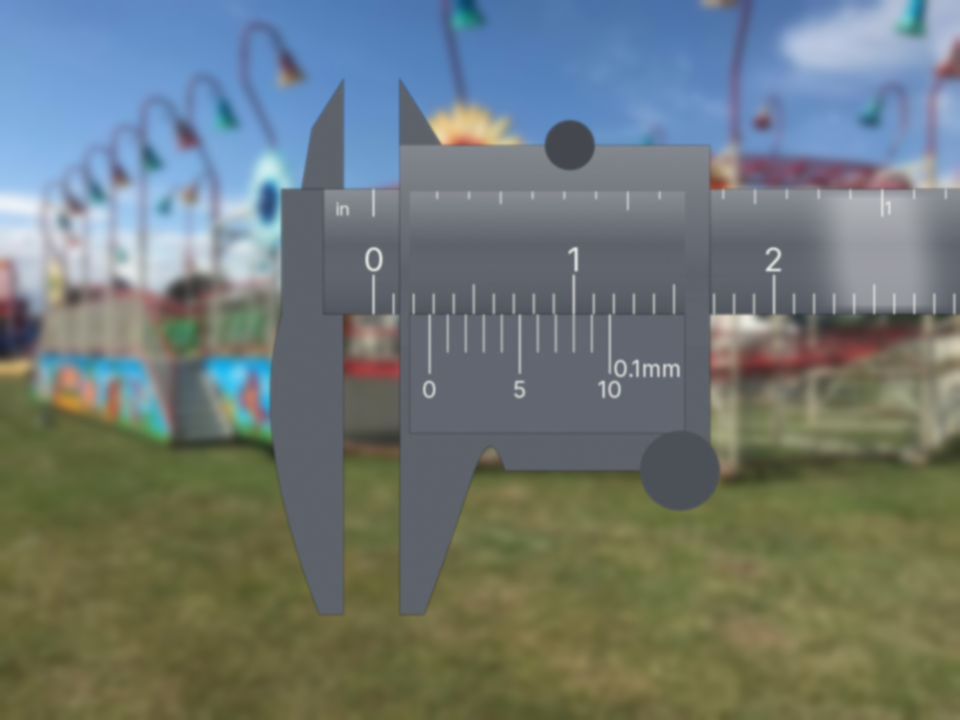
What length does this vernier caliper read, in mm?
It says 2.8 mm
